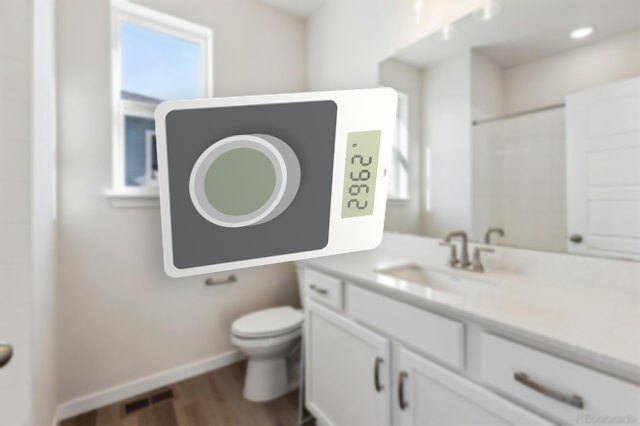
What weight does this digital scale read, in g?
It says 2962 g
